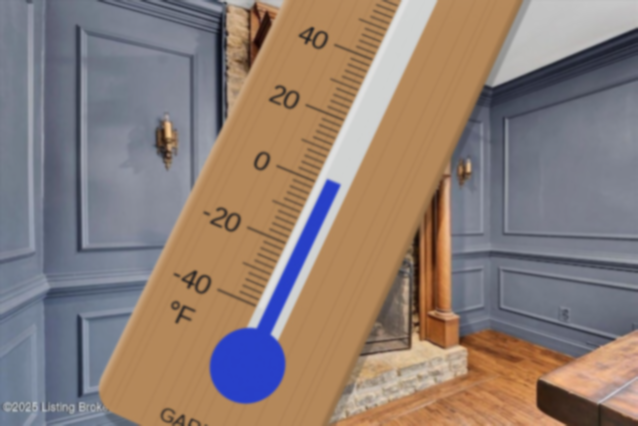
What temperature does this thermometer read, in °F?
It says 2 °F
